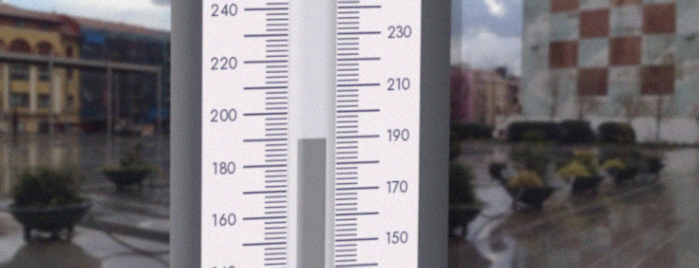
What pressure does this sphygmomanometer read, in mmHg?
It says 190 mmHg
